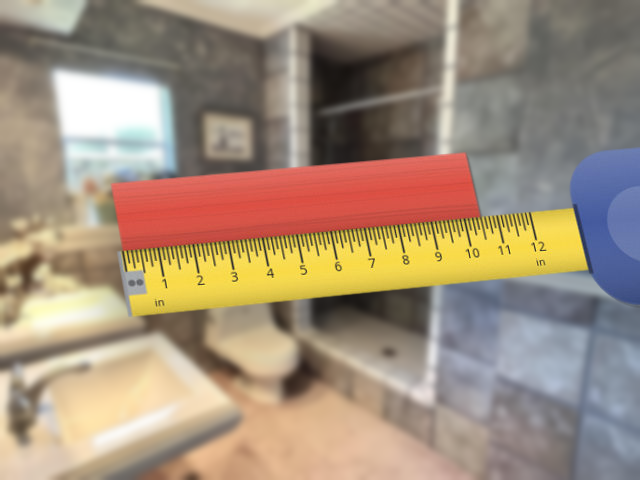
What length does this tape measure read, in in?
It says 10.5 in
